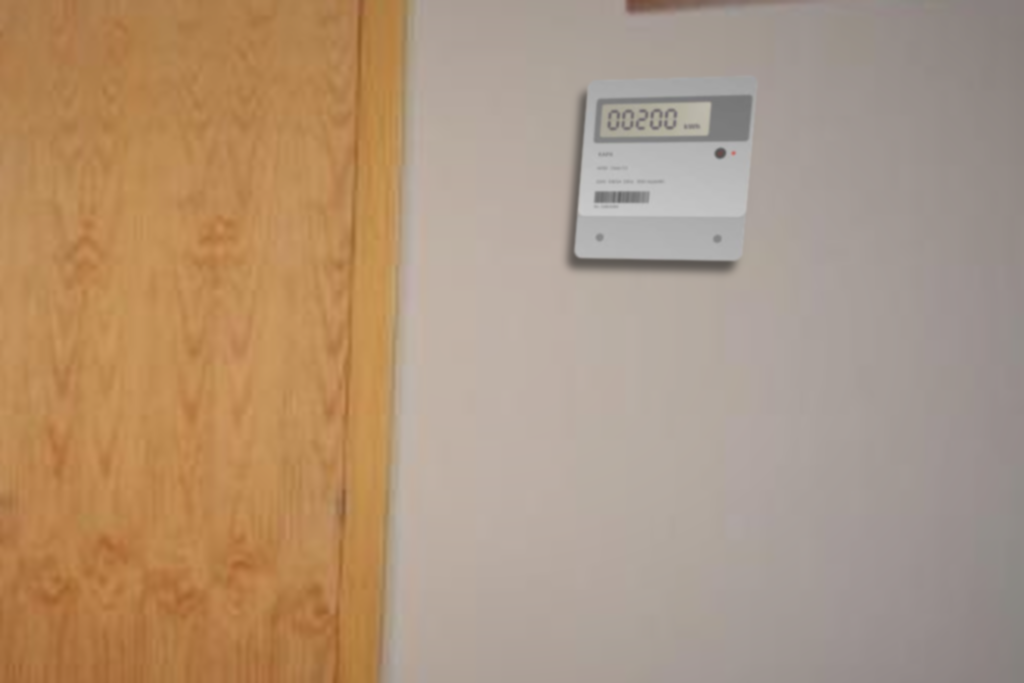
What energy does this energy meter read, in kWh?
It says 200 kWh
